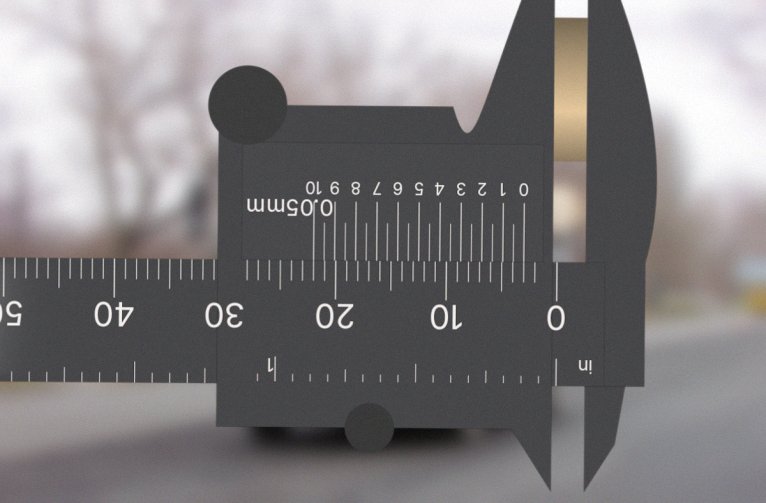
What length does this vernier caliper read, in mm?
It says 3.0 mm
